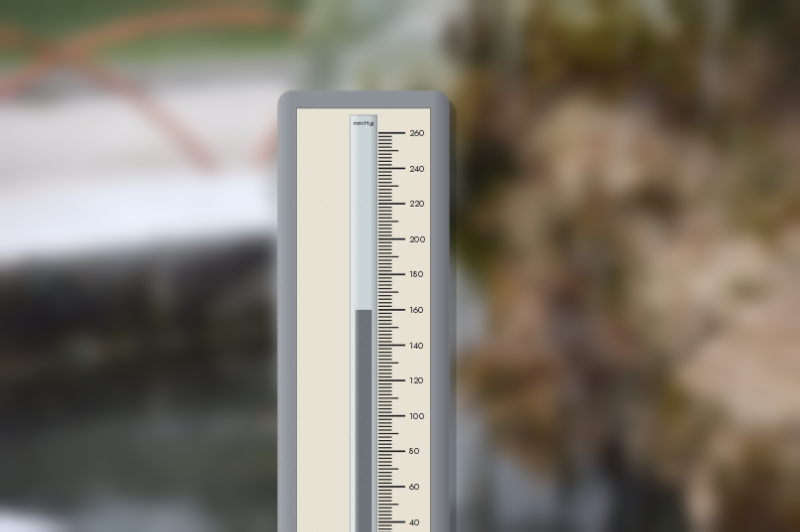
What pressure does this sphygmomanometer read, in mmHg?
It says 160 mmHg
